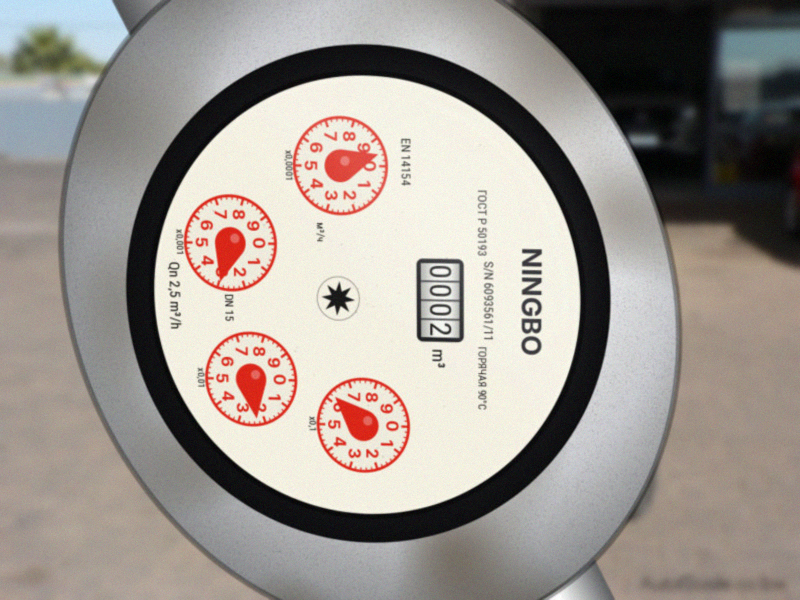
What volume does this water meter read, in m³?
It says 2.6229 m³
